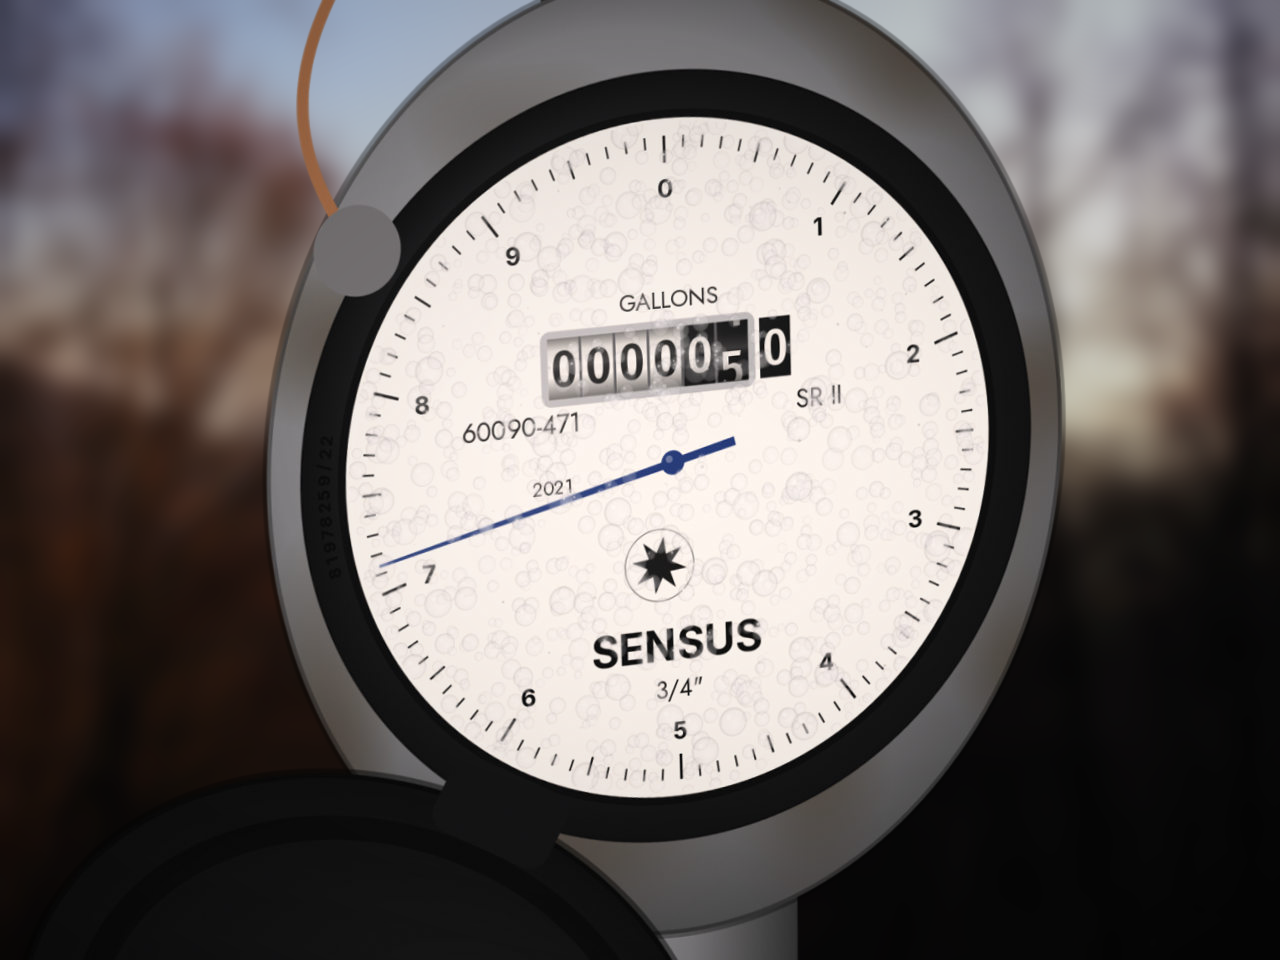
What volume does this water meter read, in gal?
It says 47.1 gal
